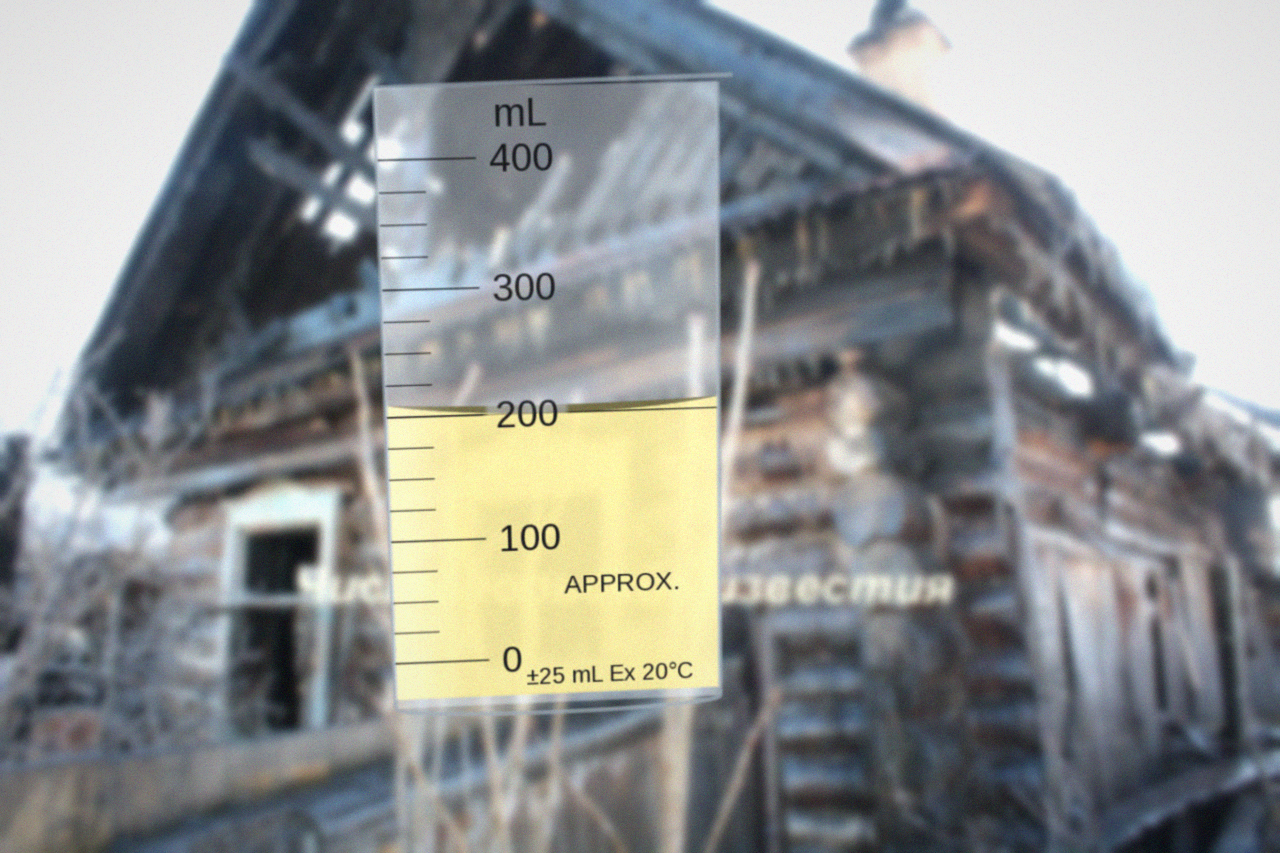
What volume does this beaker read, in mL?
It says 200 mL
